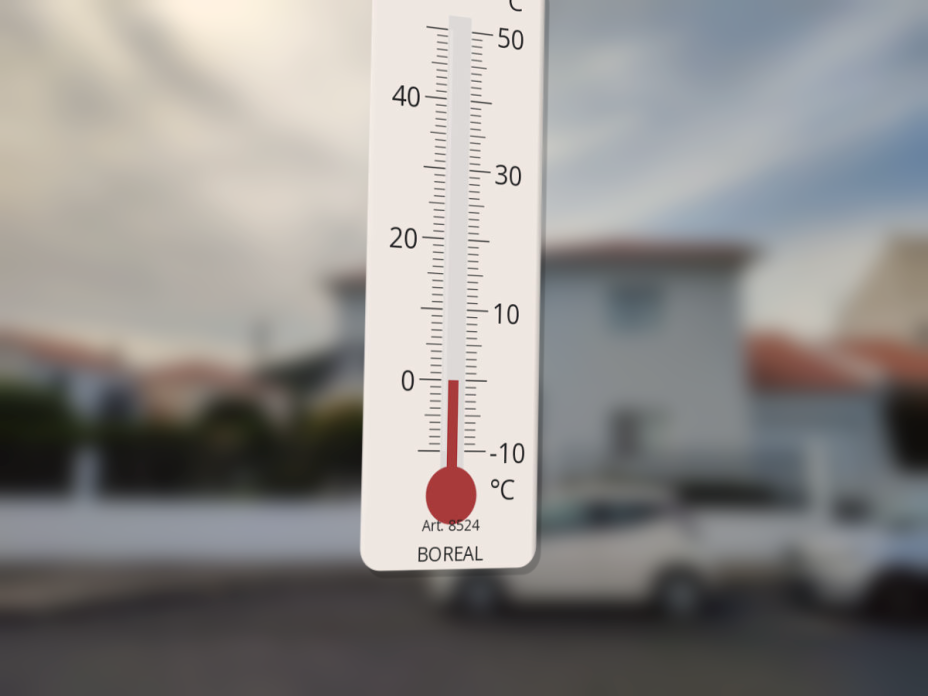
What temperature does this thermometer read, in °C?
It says 0 °C
